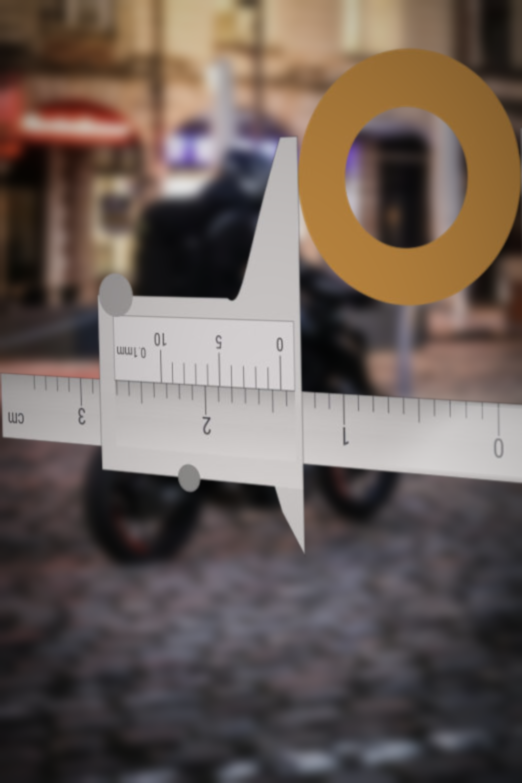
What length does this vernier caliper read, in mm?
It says 14.4 mm
